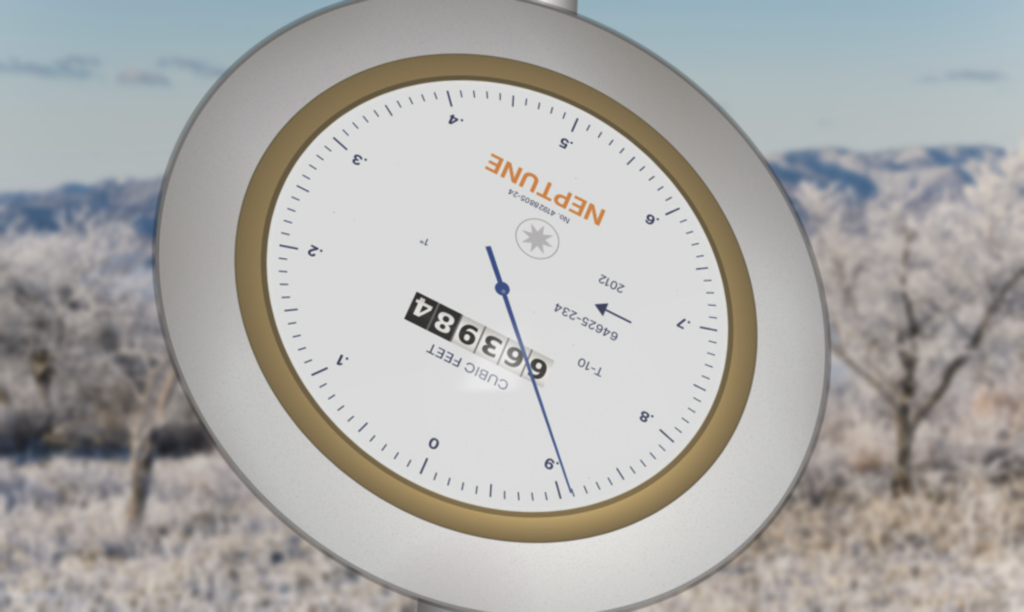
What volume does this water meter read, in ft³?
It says 663983.89 ft³
